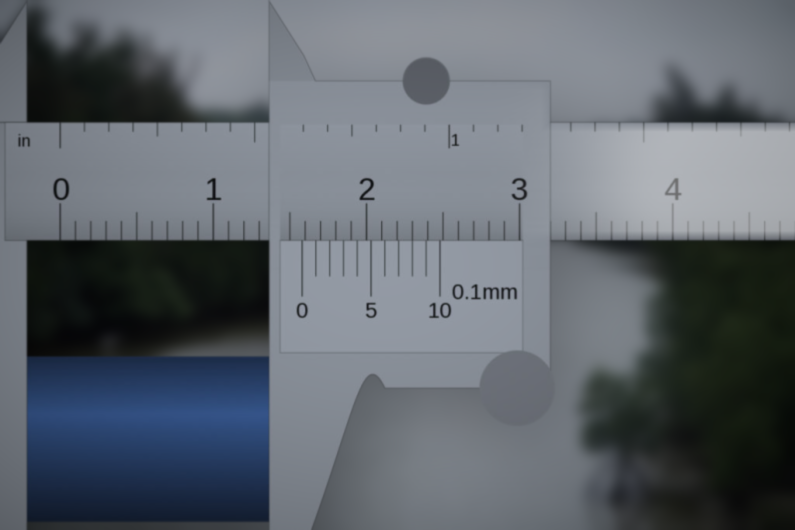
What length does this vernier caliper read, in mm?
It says 15.8 mm
